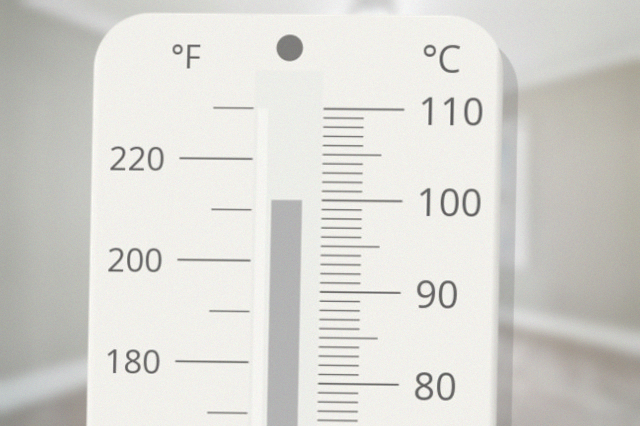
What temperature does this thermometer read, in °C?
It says 100 °C
